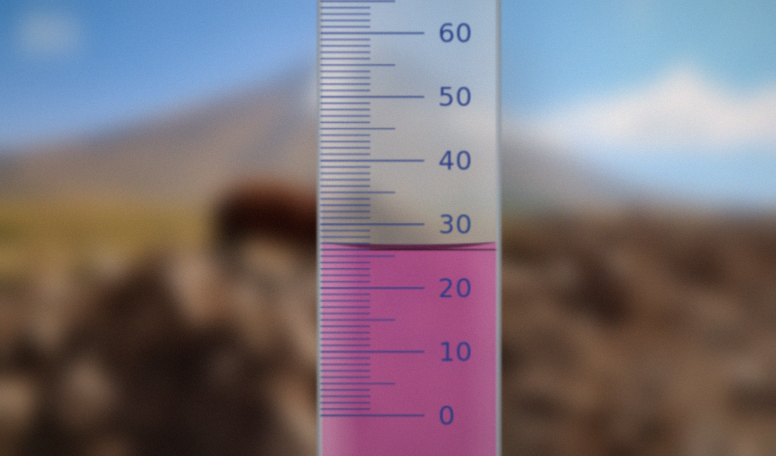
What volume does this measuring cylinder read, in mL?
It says 26 mL
